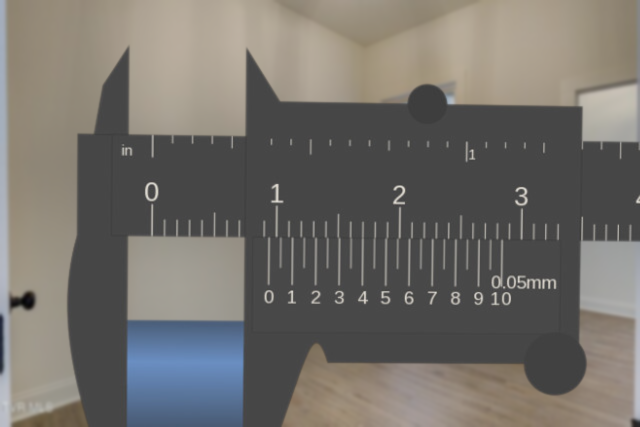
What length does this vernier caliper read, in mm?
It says 9.4 mm
